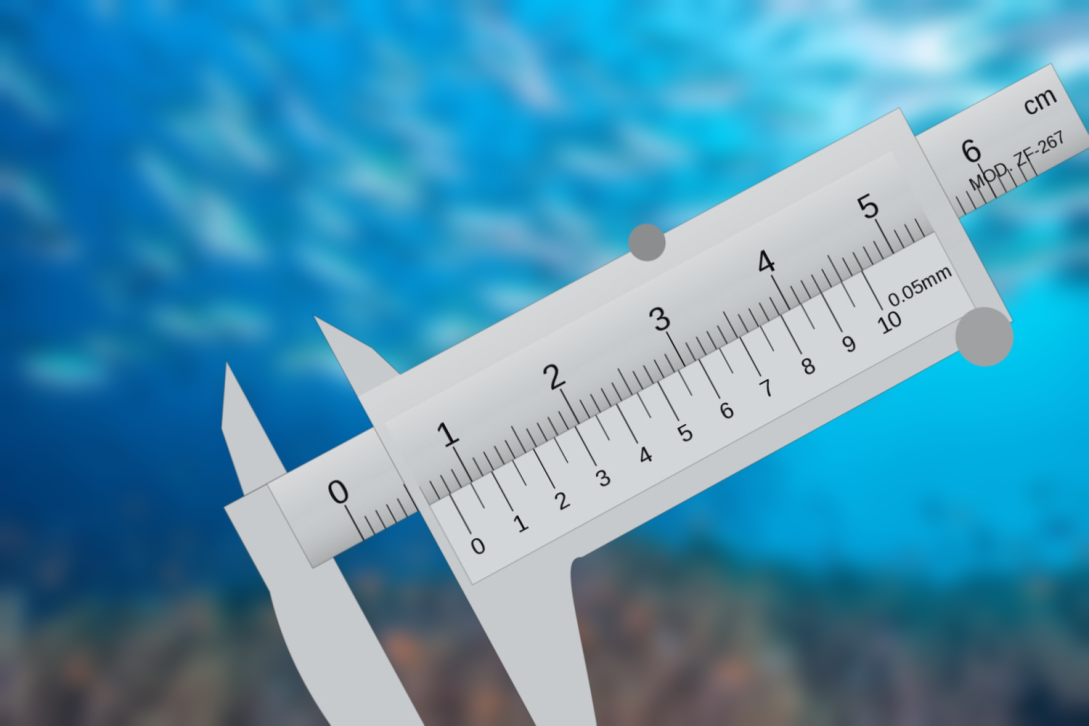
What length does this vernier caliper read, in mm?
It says 7.9 mm
